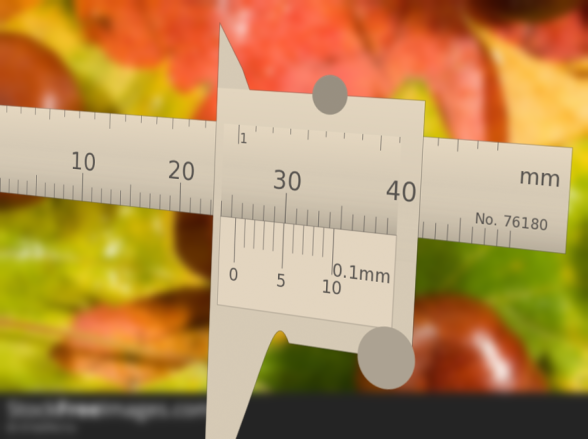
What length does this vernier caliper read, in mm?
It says 25.4 mm
